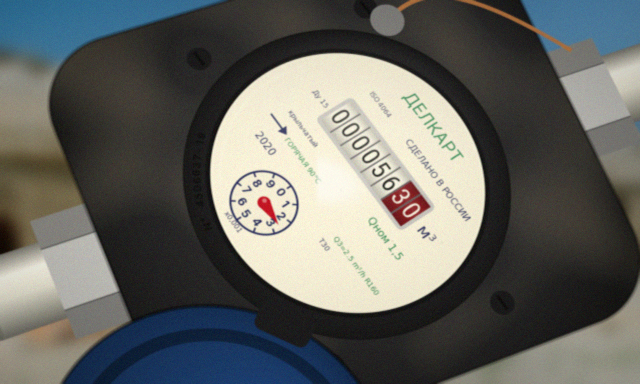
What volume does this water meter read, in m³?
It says 56.302 m³
